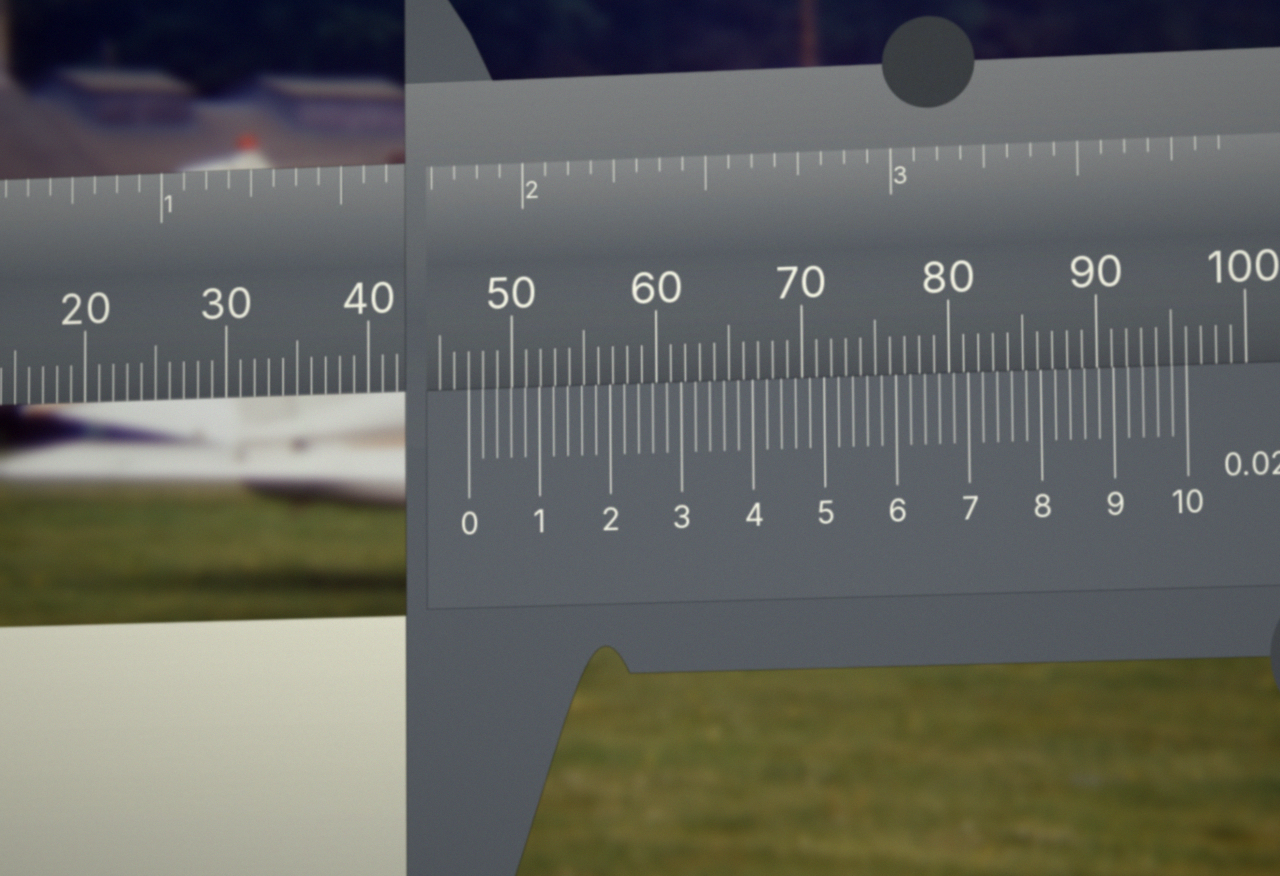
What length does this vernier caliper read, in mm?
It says 47.0 mm
